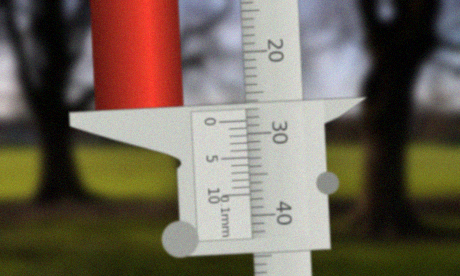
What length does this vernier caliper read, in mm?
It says 28.4 mm
